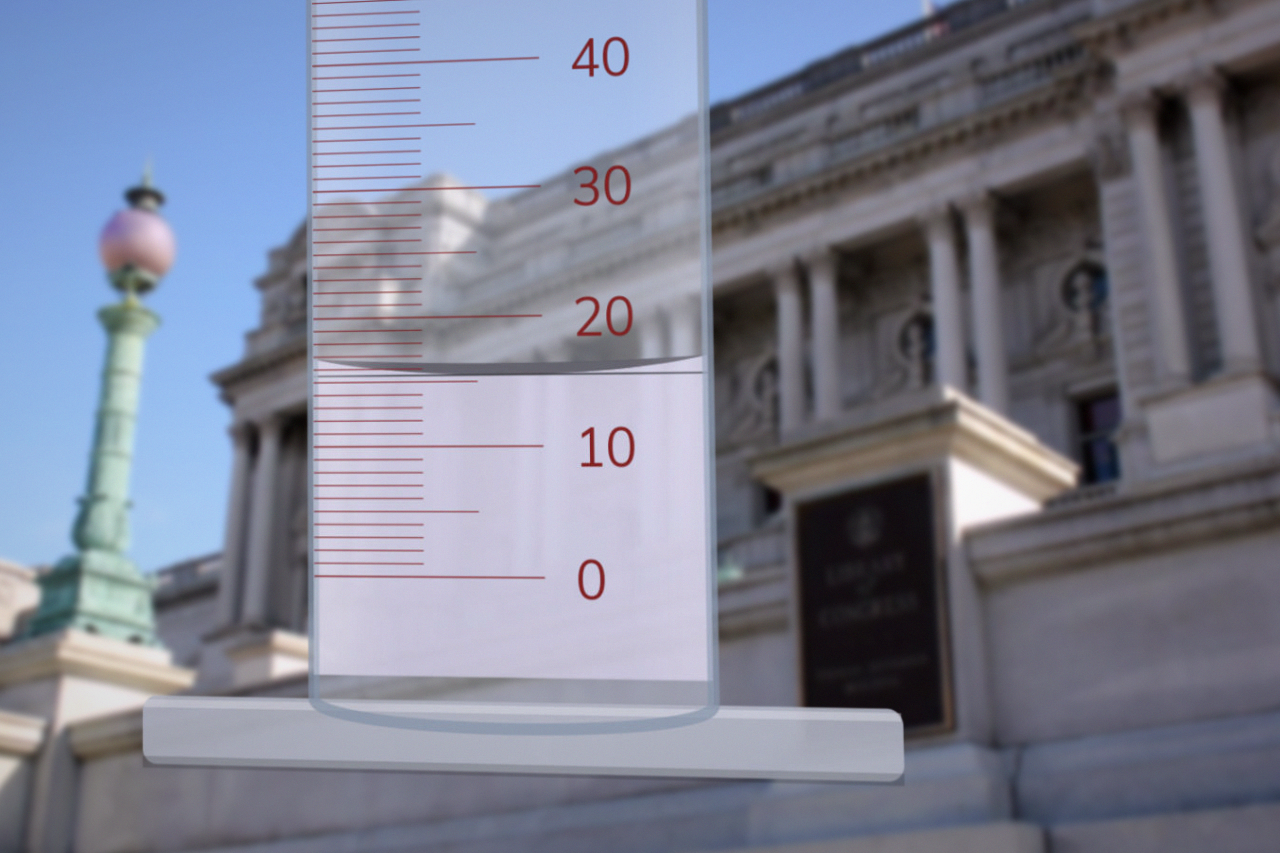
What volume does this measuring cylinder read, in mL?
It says 15.5 mL
